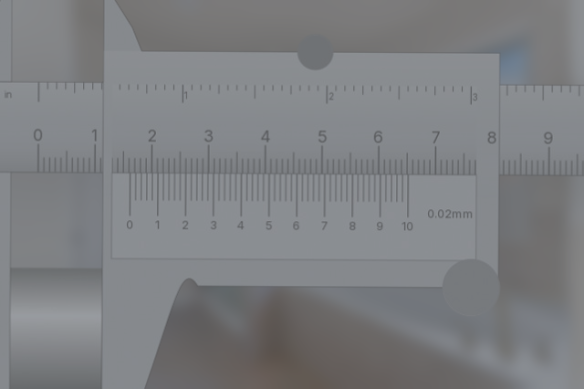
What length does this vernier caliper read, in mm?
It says 16.2 mm
